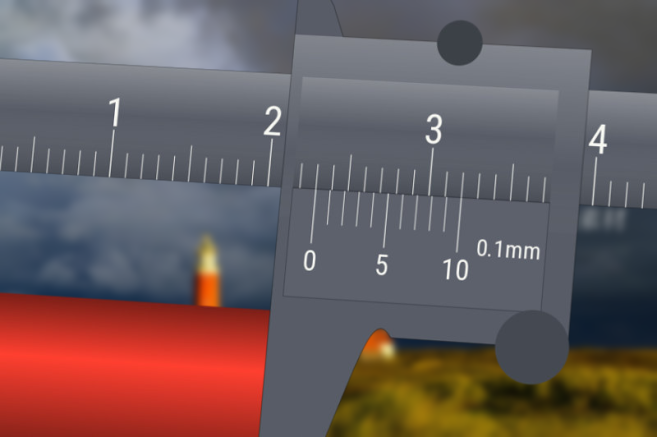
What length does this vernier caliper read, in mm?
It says 23.0 mm
